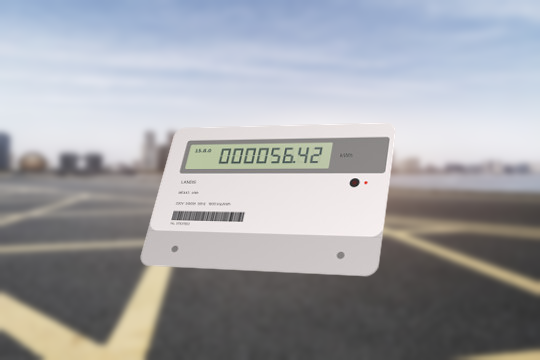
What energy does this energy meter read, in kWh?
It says 56.42 kWh
